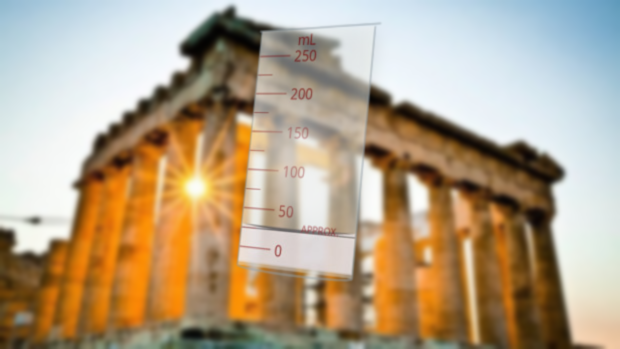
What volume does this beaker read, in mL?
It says 25 mL
